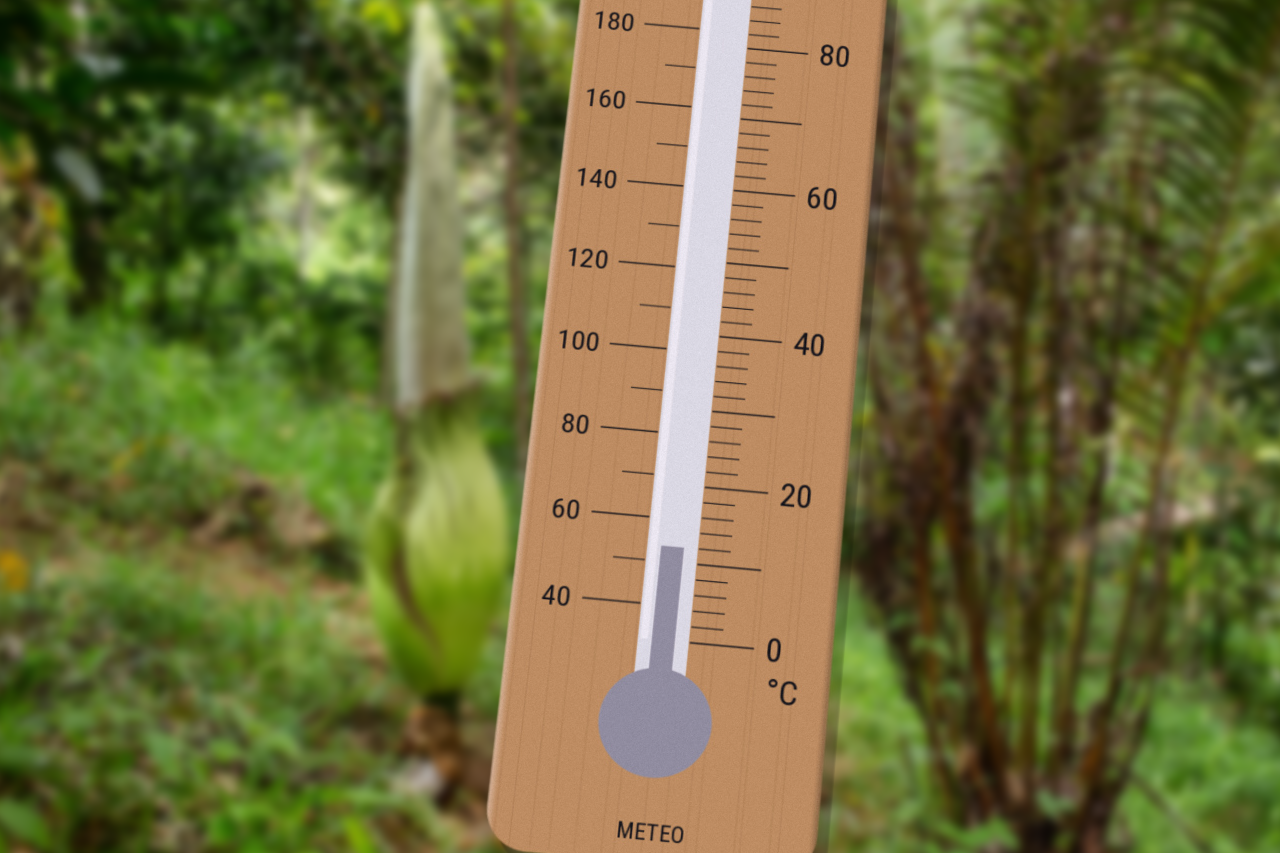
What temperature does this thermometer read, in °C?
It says 12 °C
